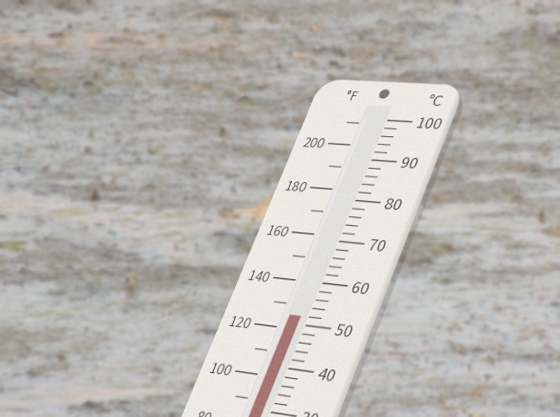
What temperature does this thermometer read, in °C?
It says 52 °C
